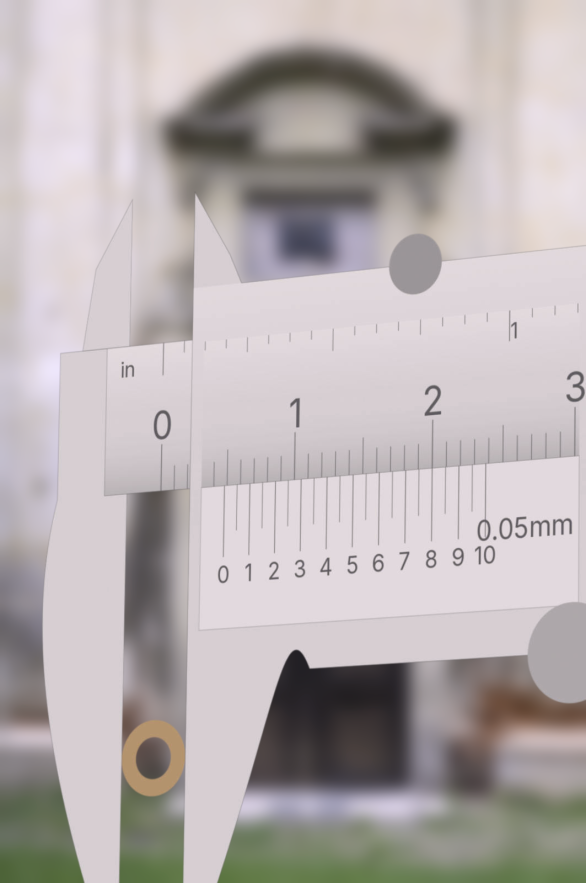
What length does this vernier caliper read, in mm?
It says 4.8 mm
